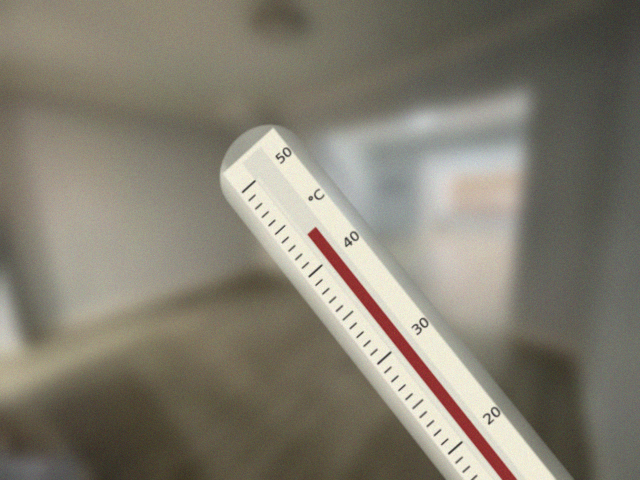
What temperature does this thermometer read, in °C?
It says 43 °C
